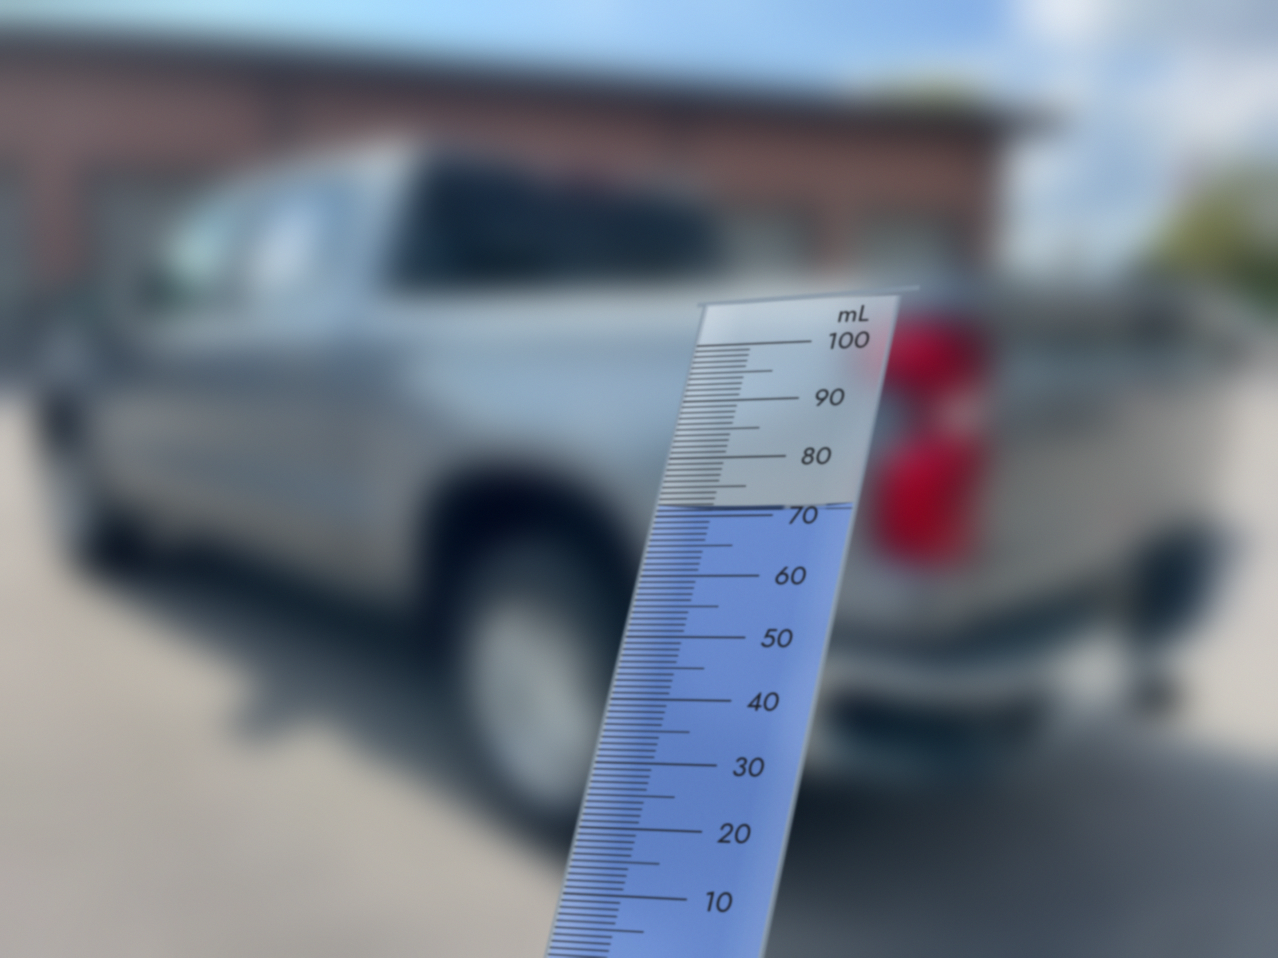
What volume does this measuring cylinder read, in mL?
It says 71 mL
